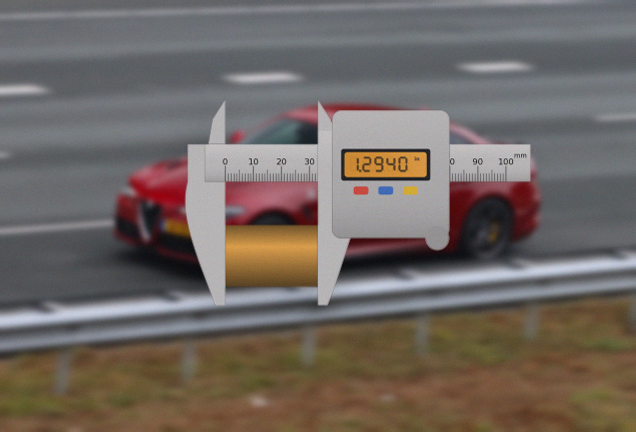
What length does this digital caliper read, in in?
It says 1.2940 in
